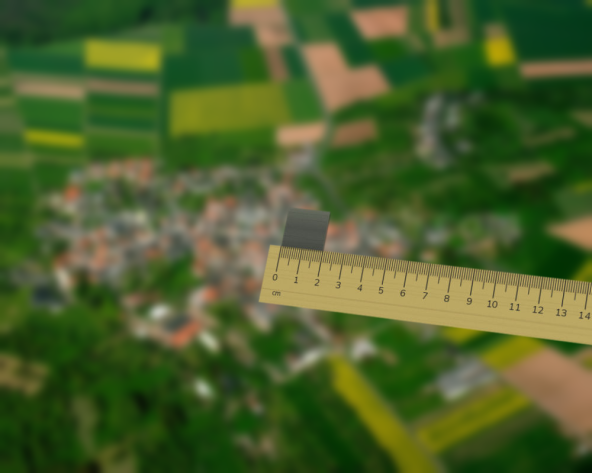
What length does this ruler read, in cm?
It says 2 cm
